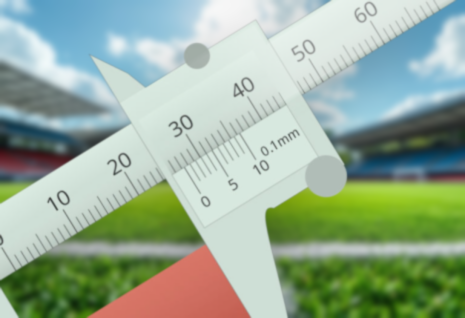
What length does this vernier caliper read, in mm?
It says 27.4 mm
